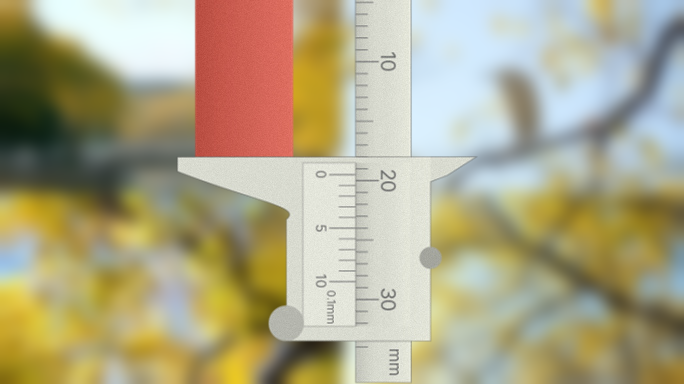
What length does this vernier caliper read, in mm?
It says 19.5 mm
